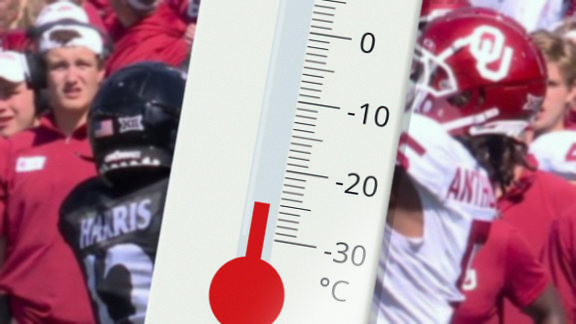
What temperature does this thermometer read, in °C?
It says -25 °C
